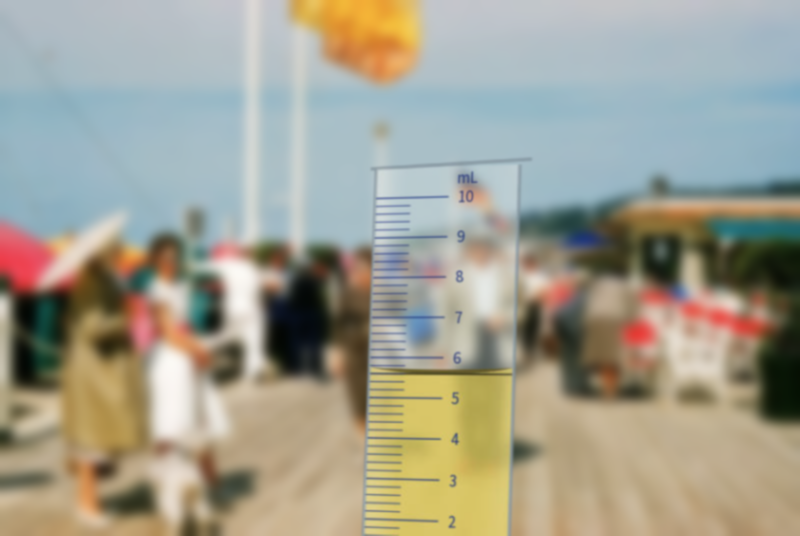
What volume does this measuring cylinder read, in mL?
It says 5.6 mL
